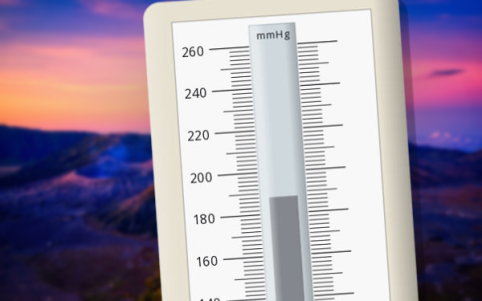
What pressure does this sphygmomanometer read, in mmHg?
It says 188 mmHg
